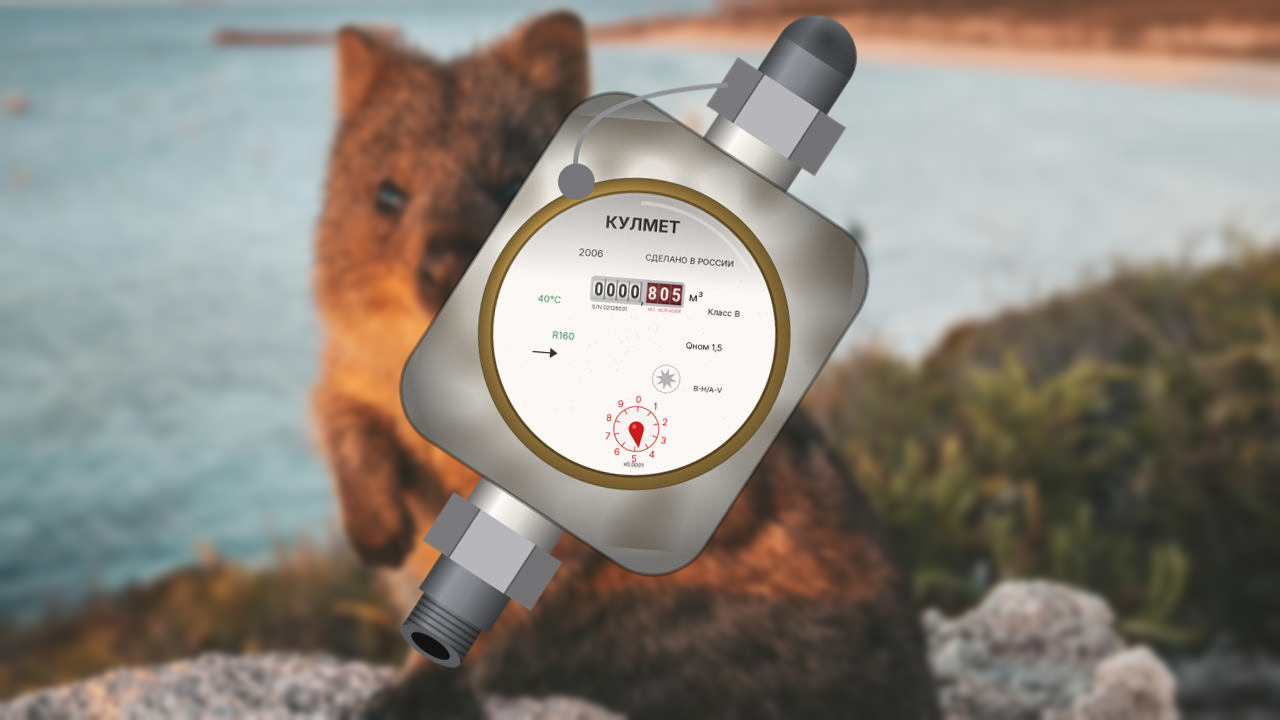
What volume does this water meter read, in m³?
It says 0.8054 m³
